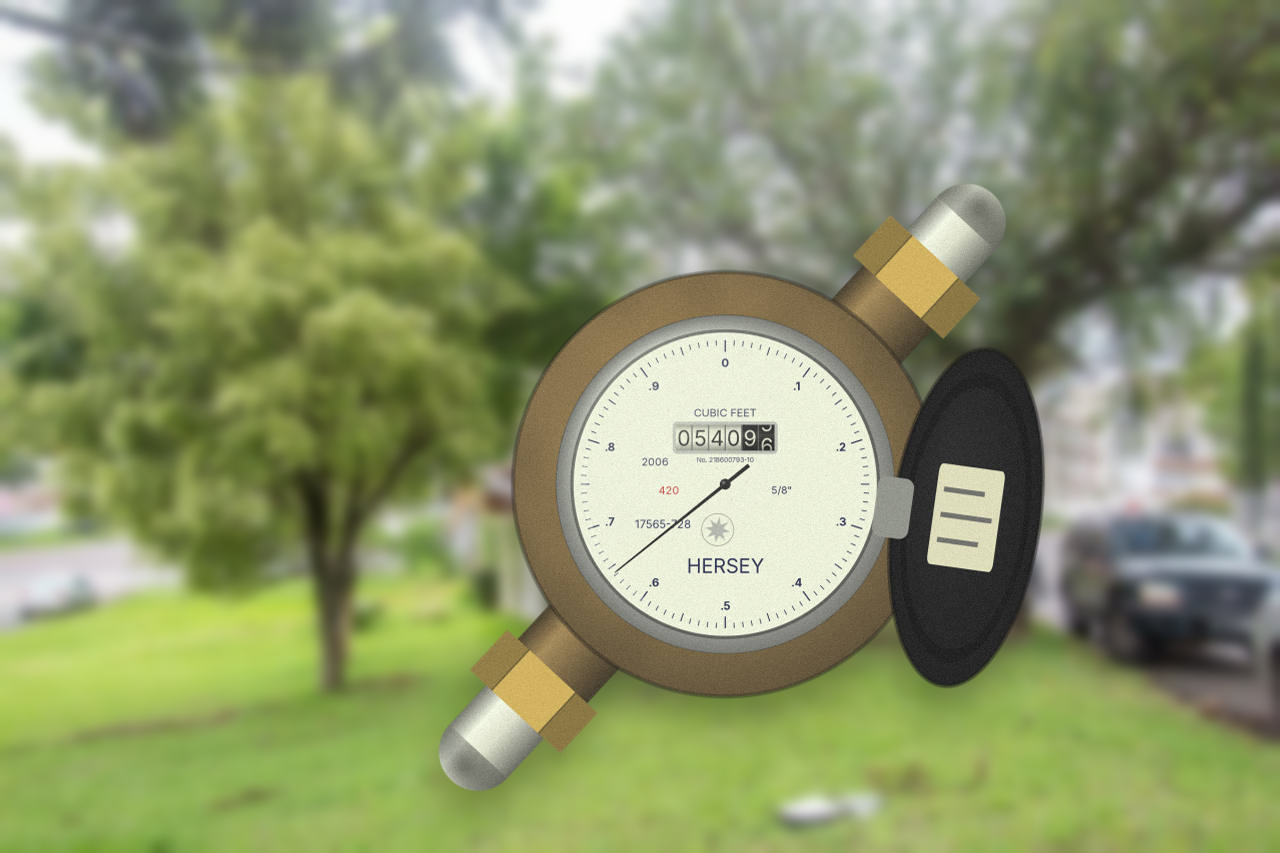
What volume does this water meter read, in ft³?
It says 54095.64 ft³
